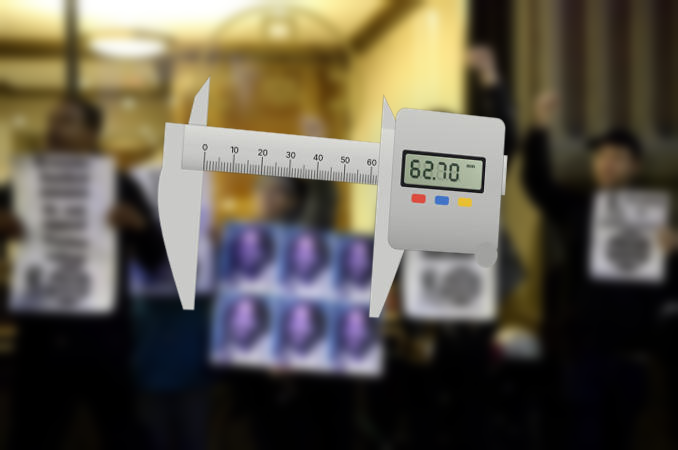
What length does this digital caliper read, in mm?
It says 62.70 mm
